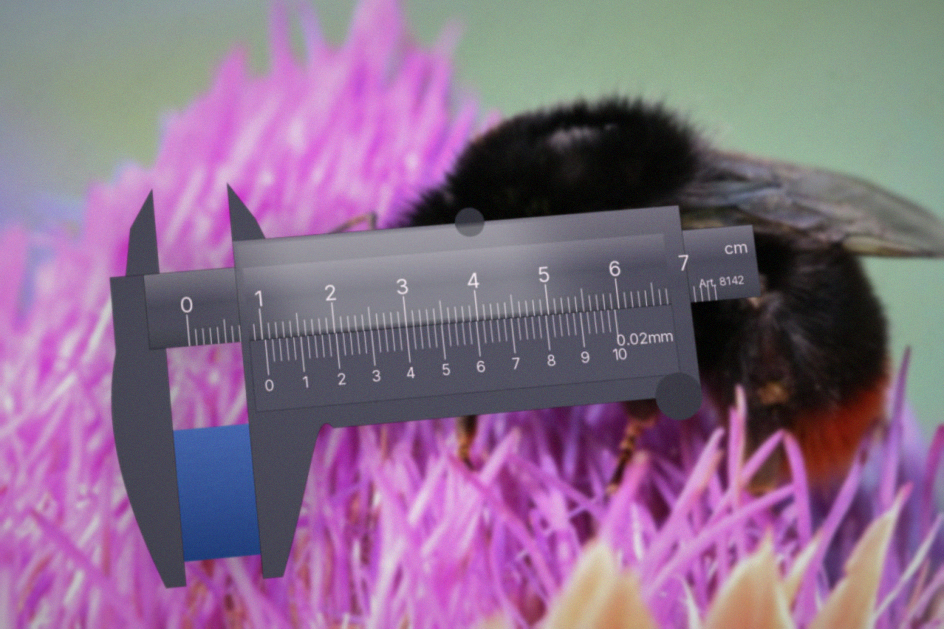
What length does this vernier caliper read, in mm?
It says 10.4 mm
